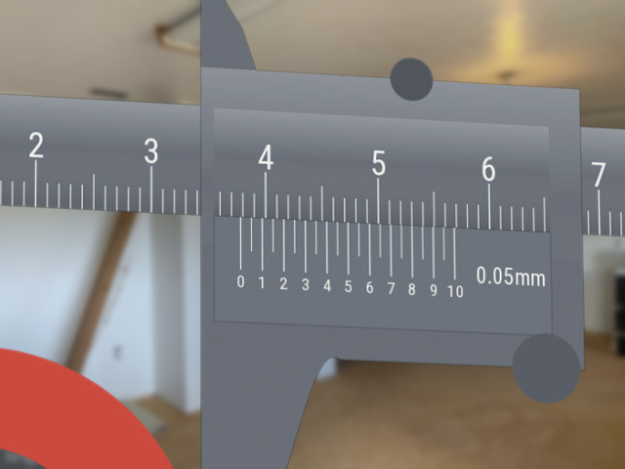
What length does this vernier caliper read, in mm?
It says 37.8 mm
